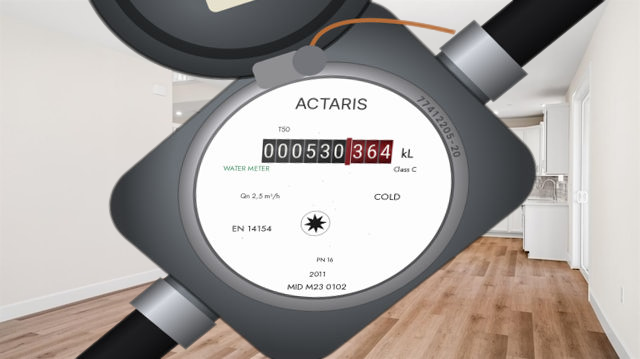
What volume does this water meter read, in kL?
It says 530.364 kL
